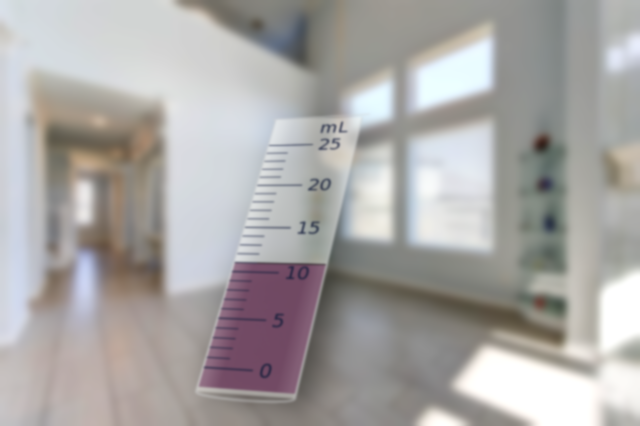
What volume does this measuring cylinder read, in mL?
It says 11 mL
